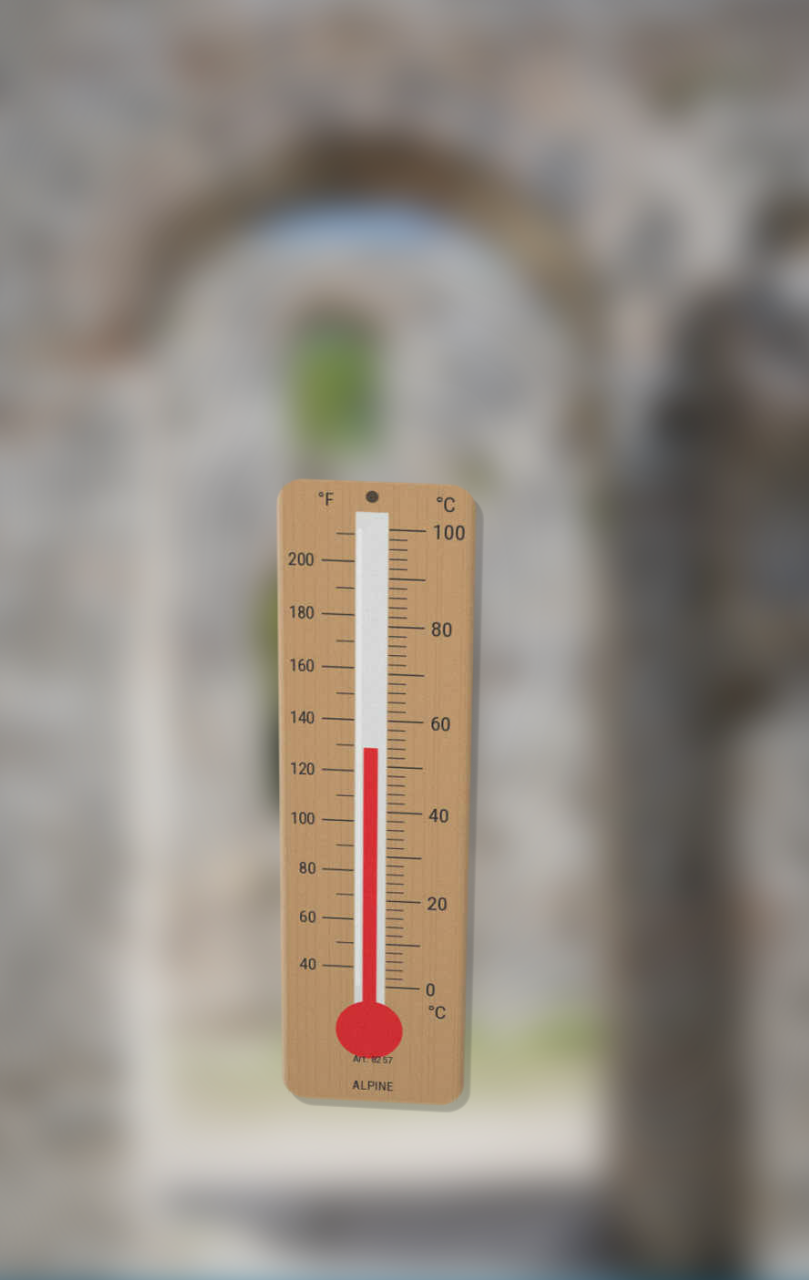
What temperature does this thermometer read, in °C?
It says 54 °C
